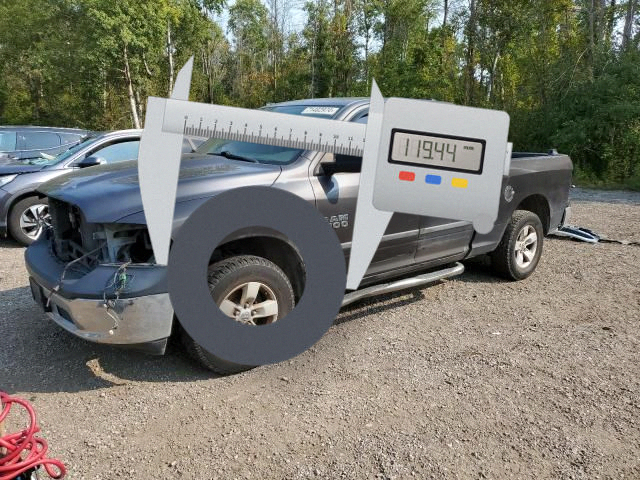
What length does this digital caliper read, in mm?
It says 119.44 mm
